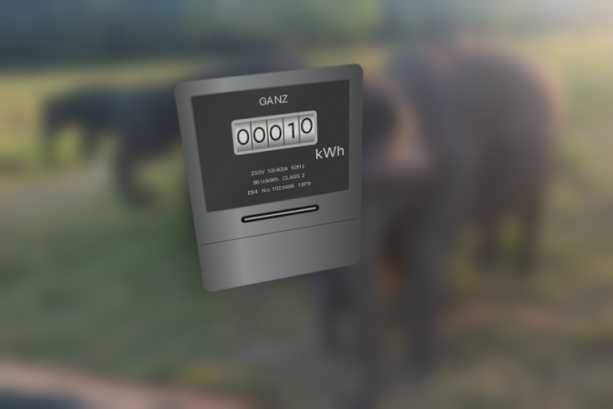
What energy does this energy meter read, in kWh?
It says 10 kWh
